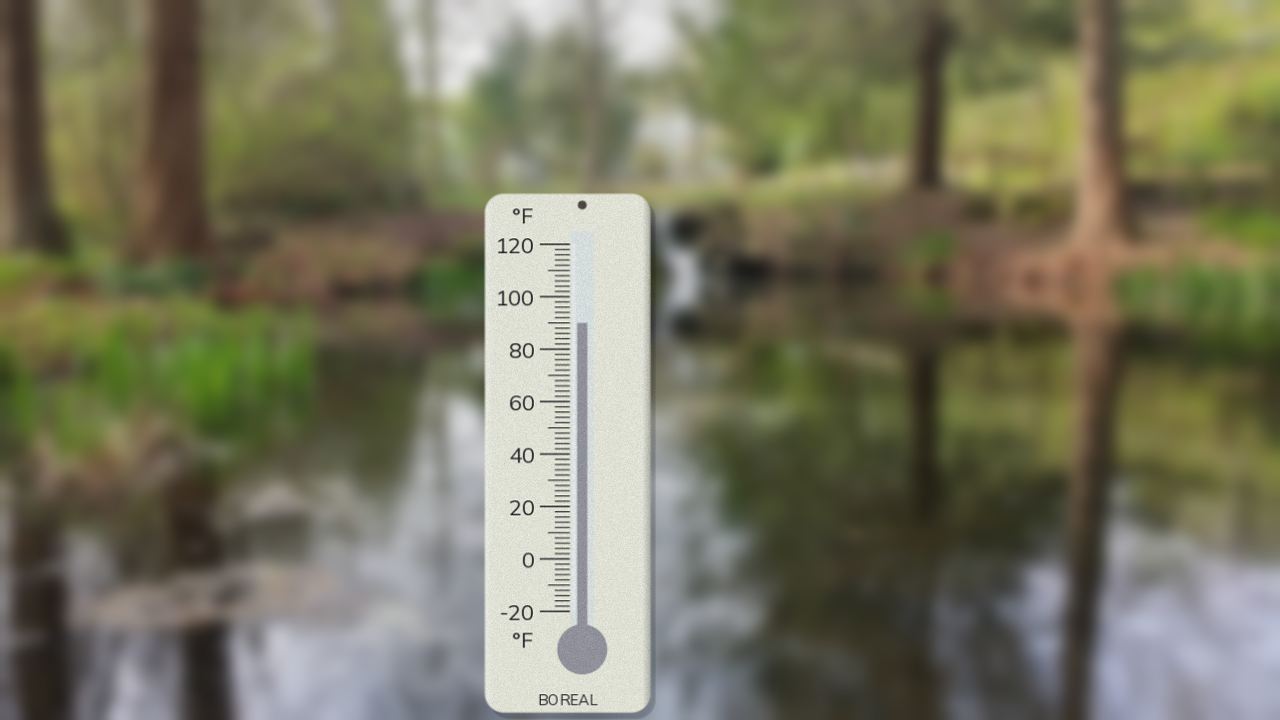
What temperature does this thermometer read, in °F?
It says 90 °F
